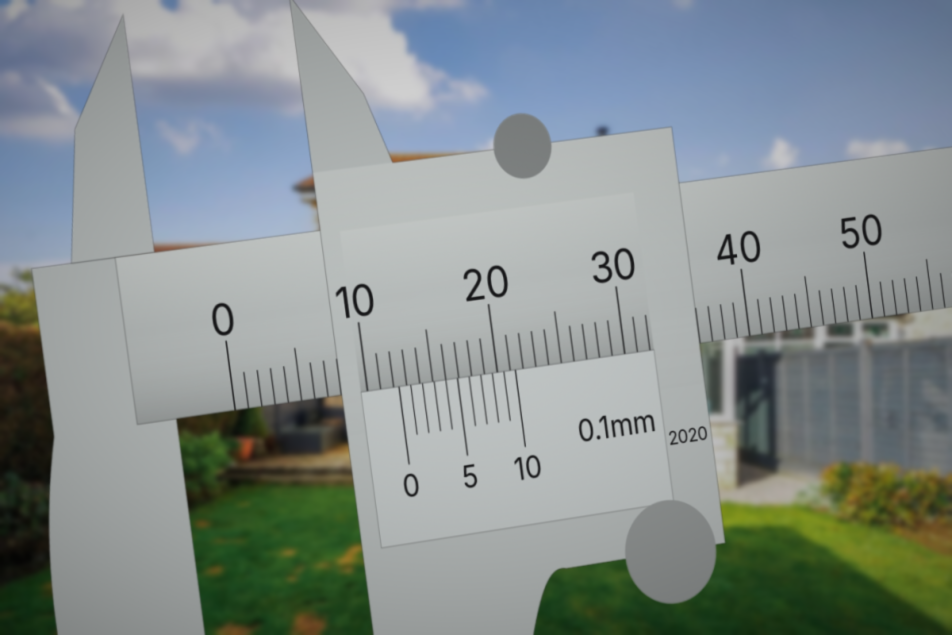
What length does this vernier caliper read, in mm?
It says 12.4 mm
